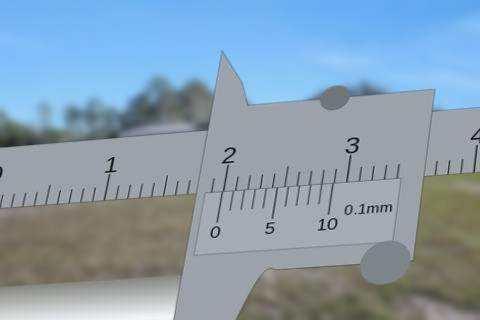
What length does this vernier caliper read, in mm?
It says 19.9 mm
